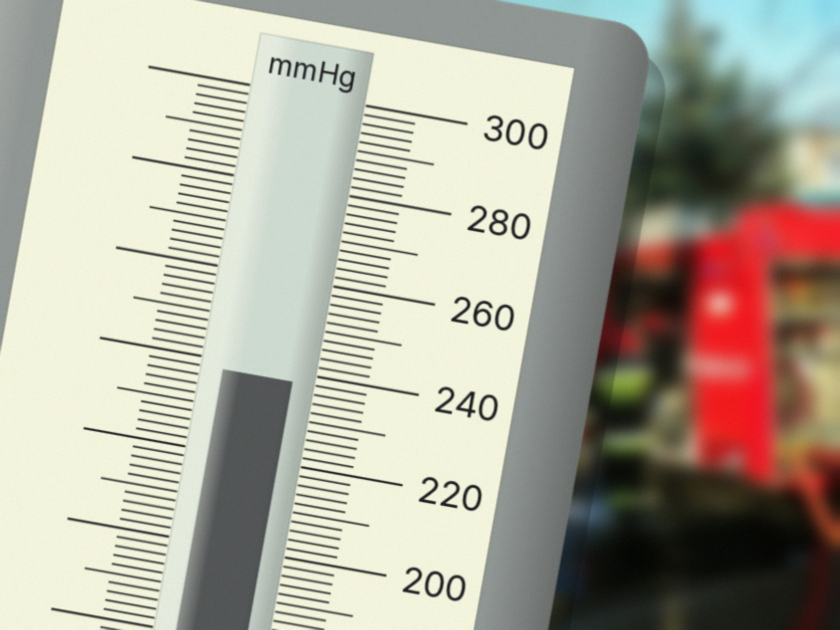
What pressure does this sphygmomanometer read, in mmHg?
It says 238 mmHg
